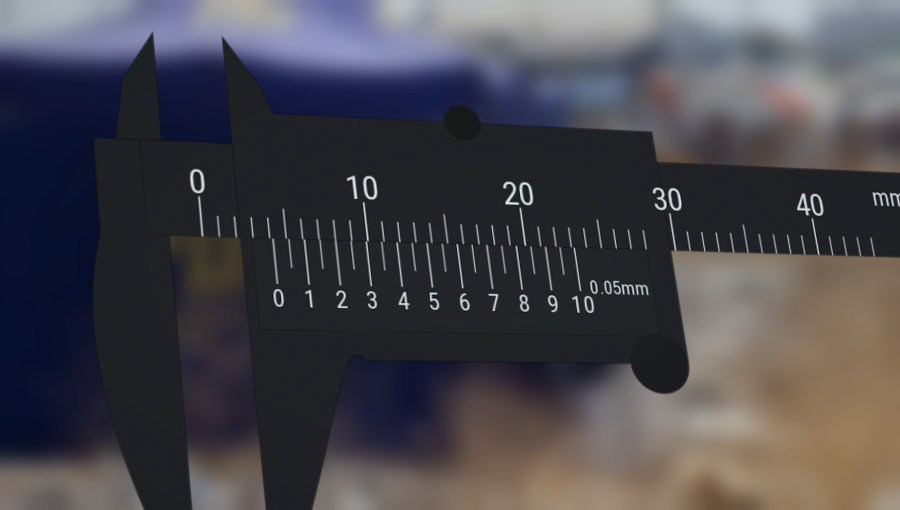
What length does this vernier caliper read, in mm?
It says 4.2 mm
